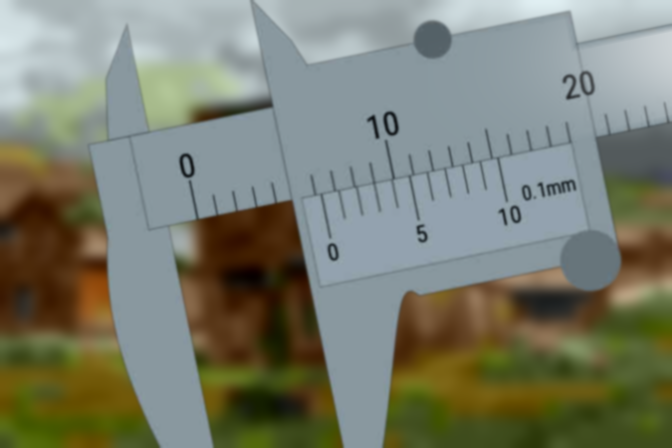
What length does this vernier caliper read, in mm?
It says 6.3 mm
